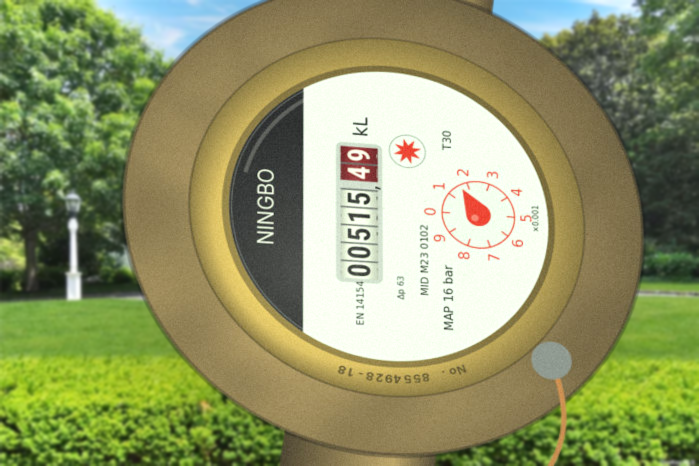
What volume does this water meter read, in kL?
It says 515.491 kL
